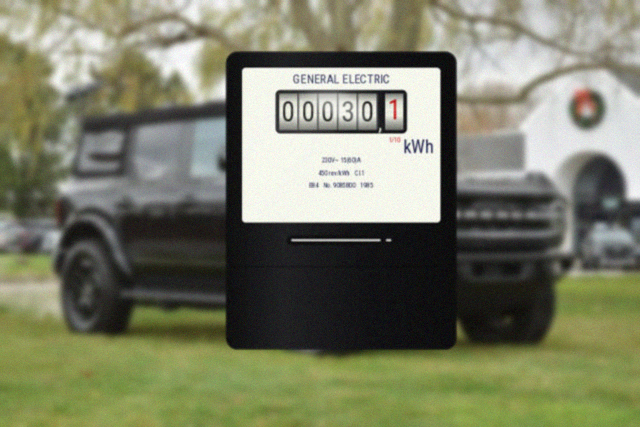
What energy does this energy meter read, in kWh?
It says 30.1 kWh
